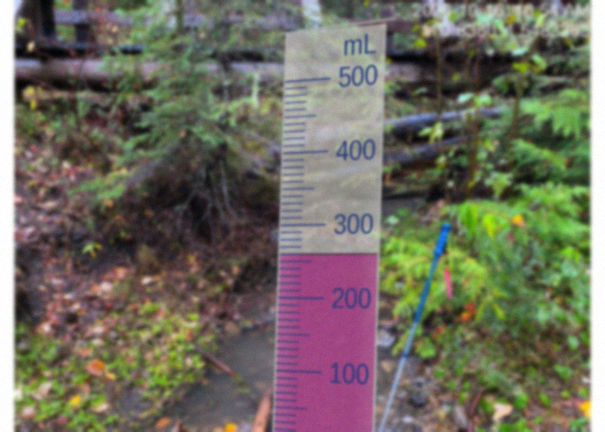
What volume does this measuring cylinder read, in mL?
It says 260 mL
